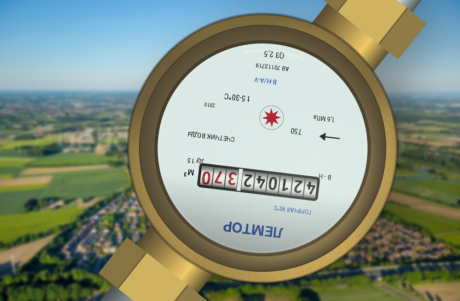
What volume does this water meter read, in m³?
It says 421042.370 m³
